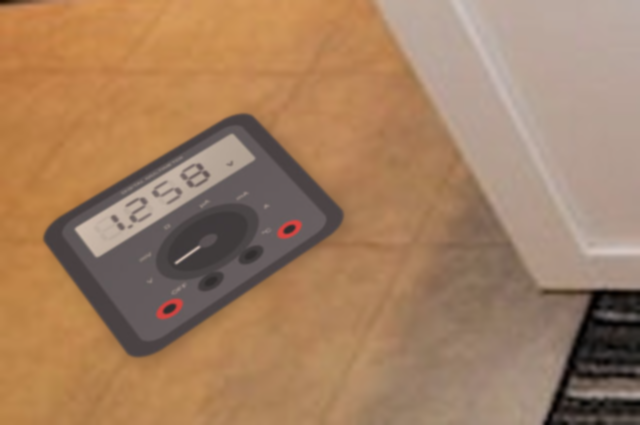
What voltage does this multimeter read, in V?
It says 1.258 V
